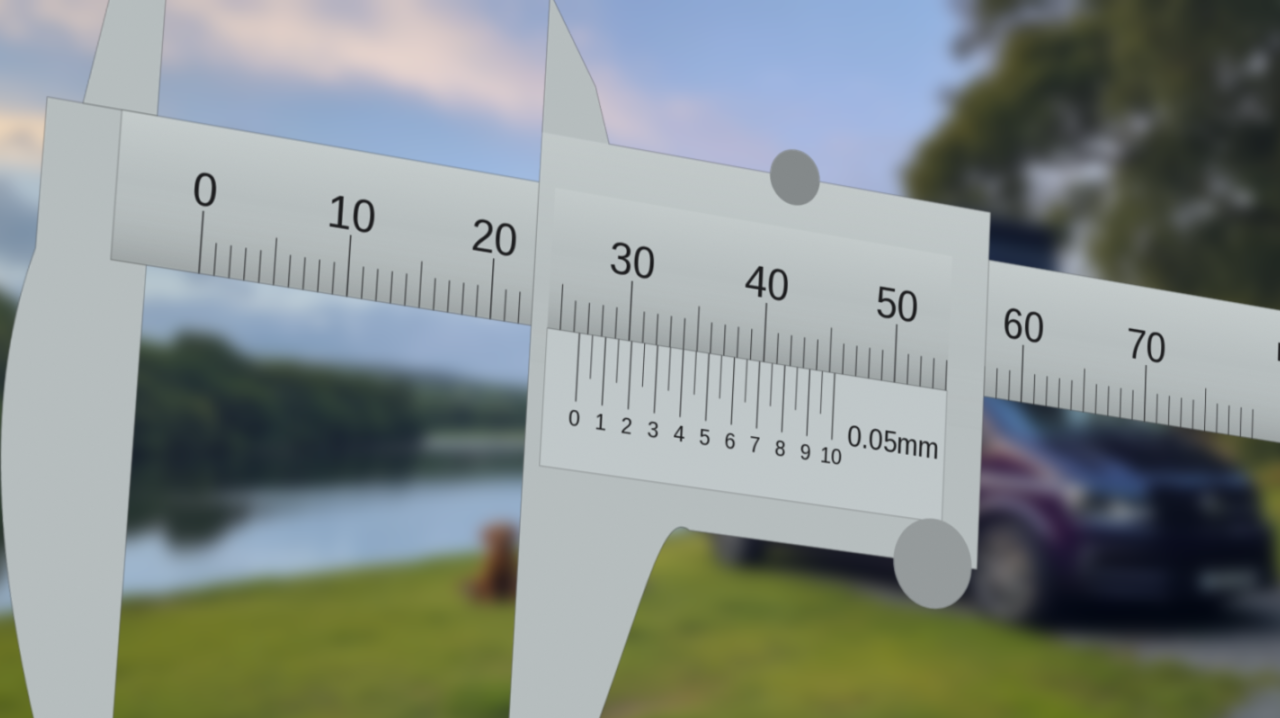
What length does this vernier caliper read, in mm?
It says 26.4 mm
